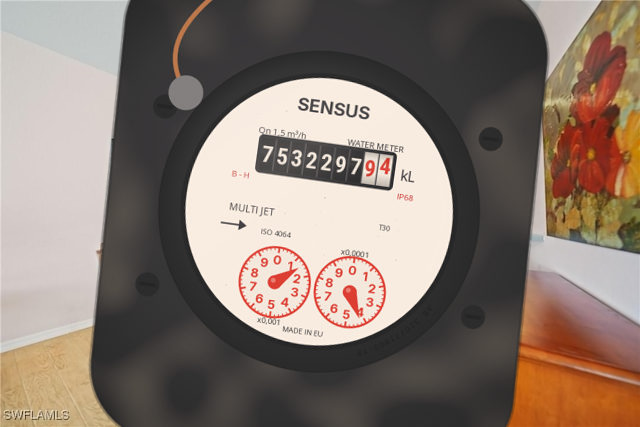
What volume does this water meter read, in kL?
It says 7532297.9414 kL
